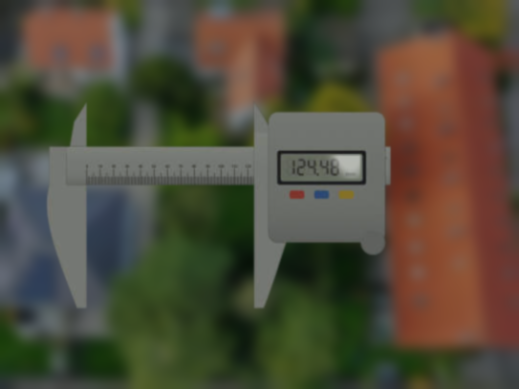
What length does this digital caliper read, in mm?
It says 124.48 mm
